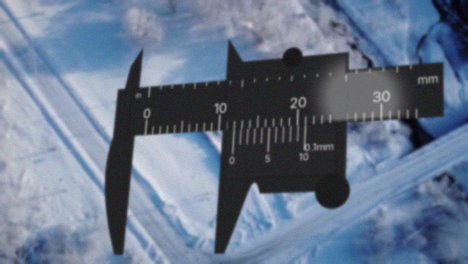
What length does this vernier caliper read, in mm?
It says 12.0 mm
